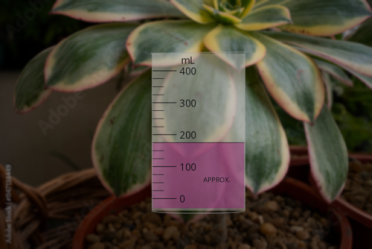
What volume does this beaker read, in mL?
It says 175 mL
